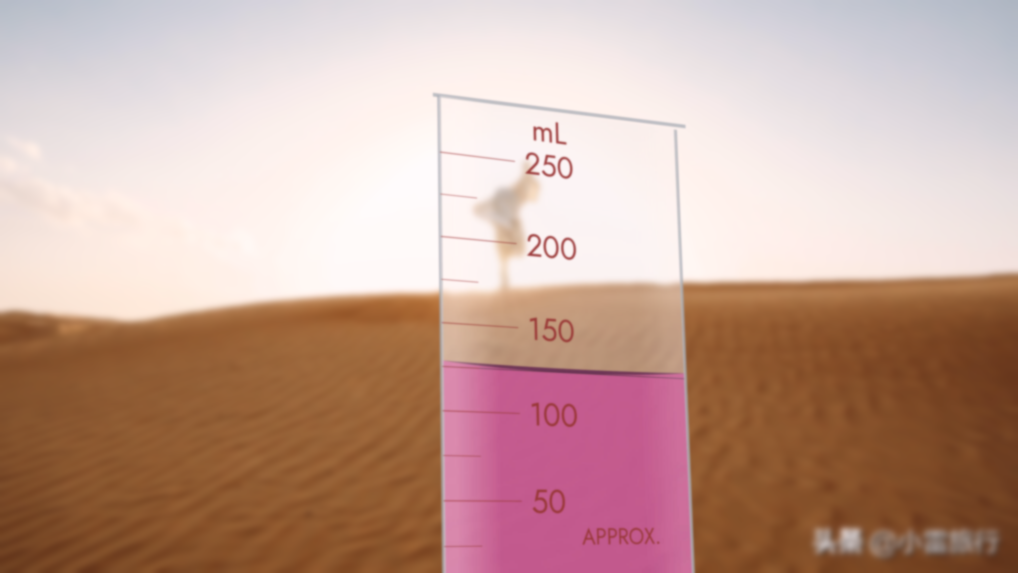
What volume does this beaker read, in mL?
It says 125 mL
